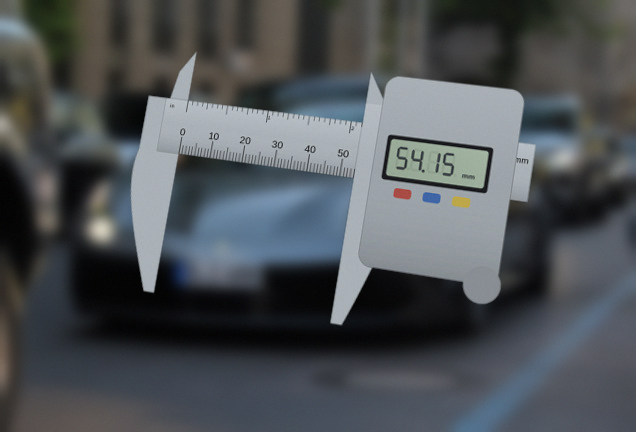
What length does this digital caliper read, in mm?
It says 54.15 mm
